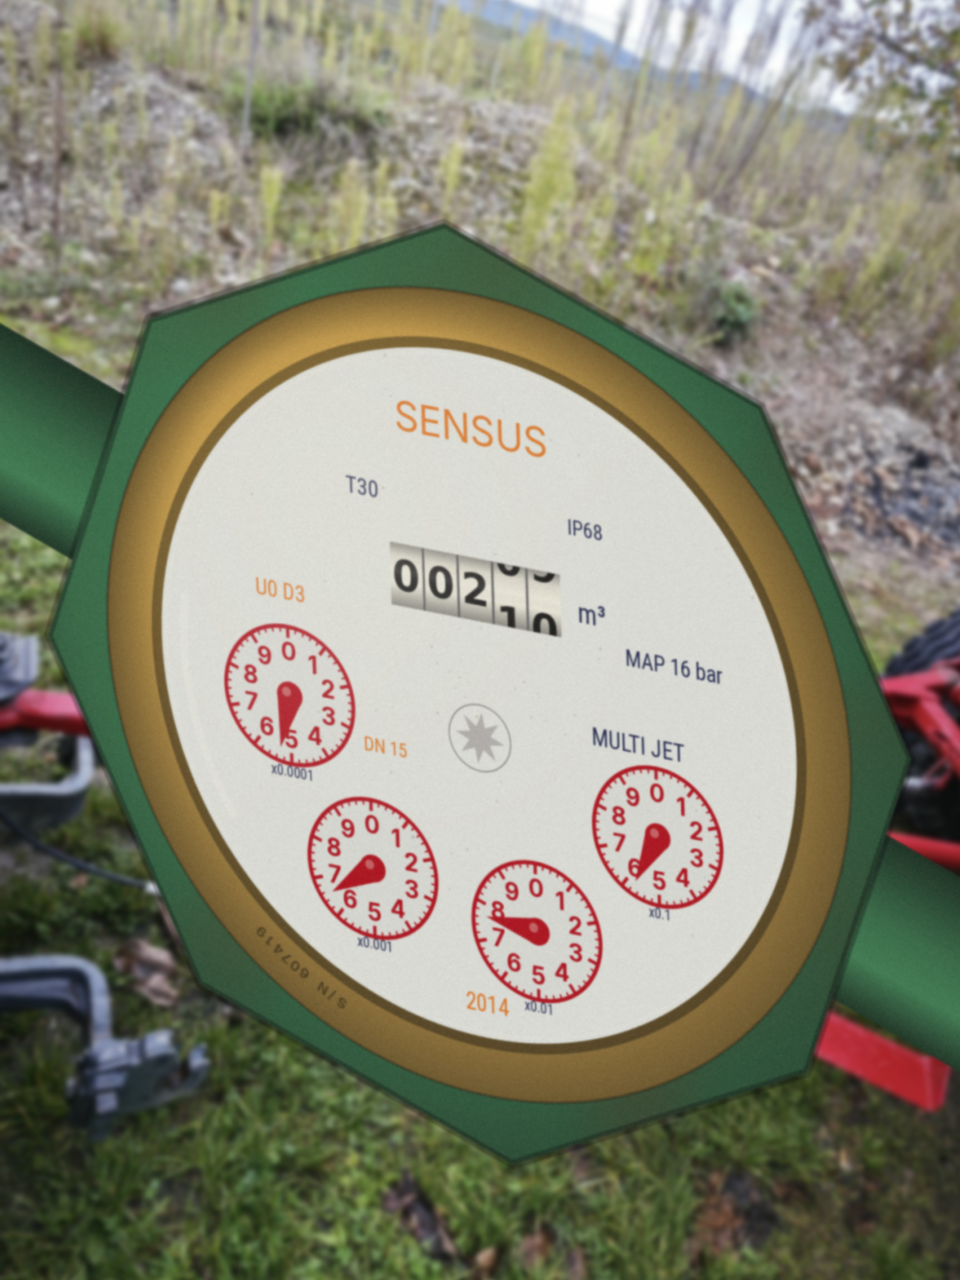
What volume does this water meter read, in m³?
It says 209.5765 m³
